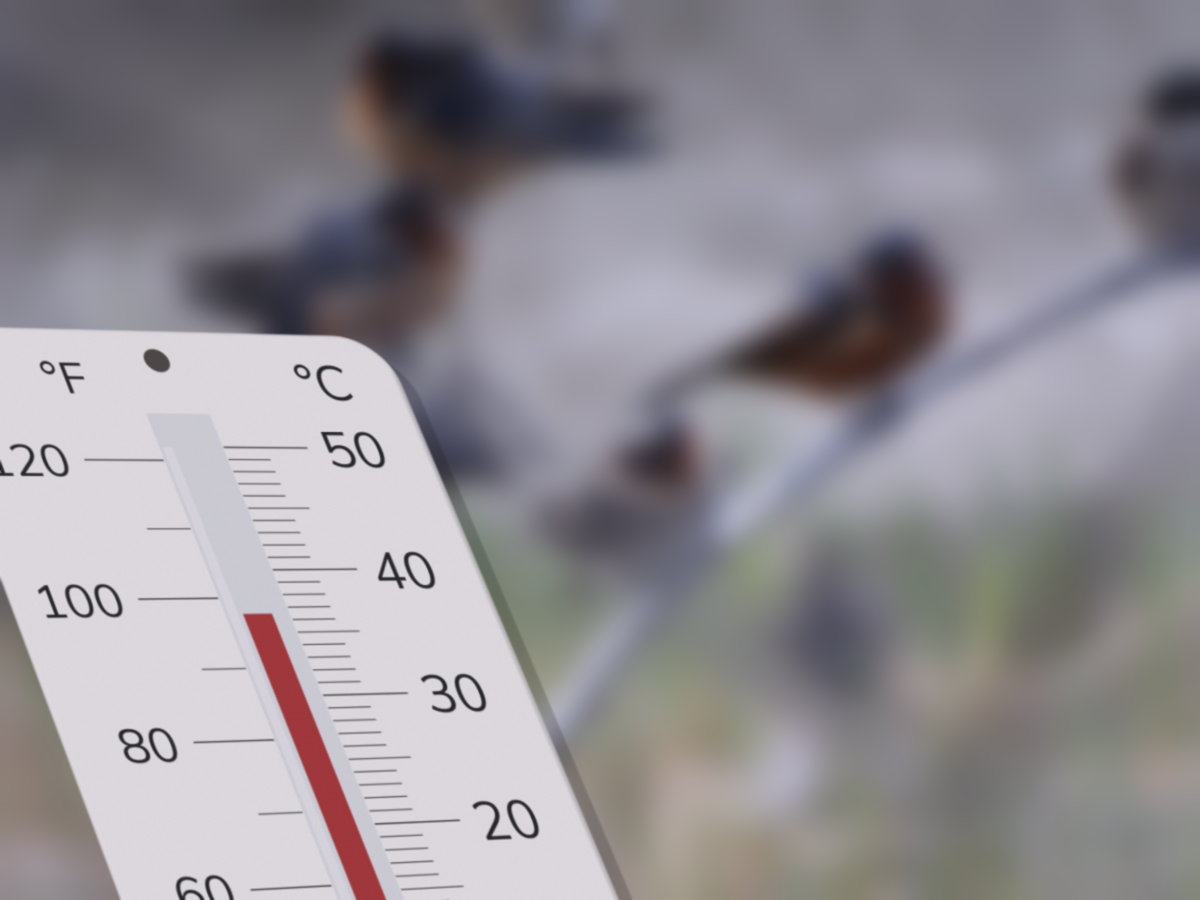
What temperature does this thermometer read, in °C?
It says 36.5 °C
